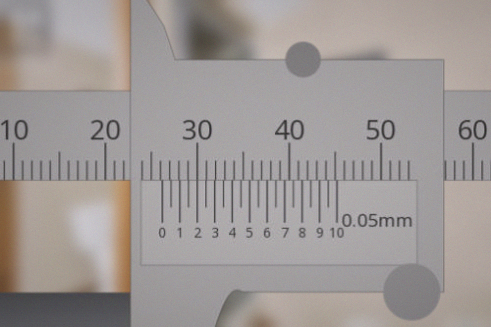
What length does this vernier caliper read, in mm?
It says 26.2 mm
